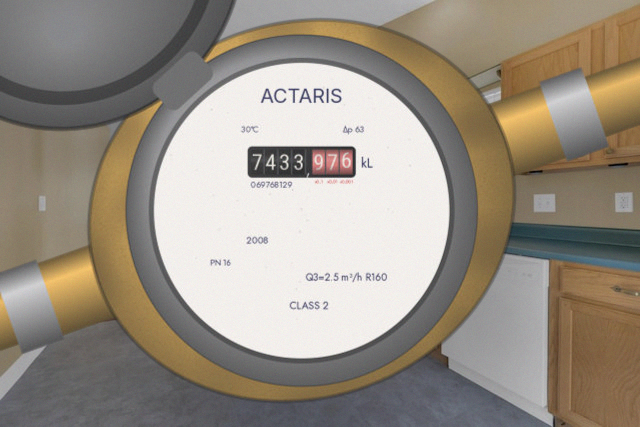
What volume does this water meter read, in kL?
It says 7433.976 kL
